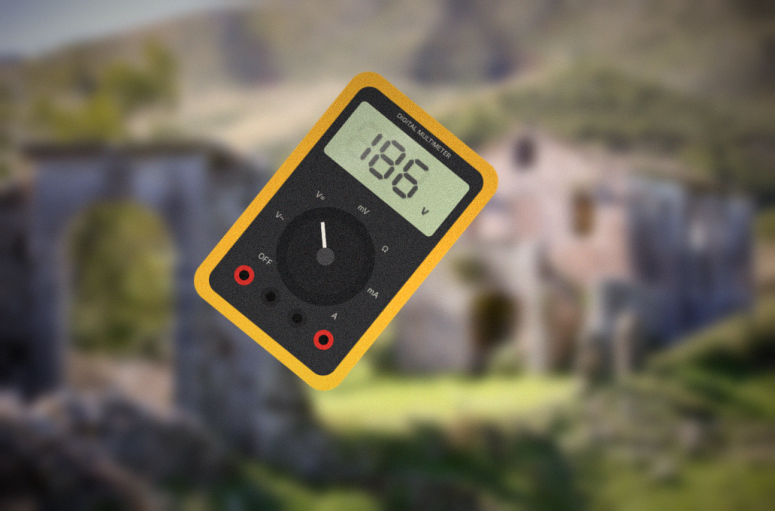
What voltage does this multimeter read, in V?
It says 186 V
